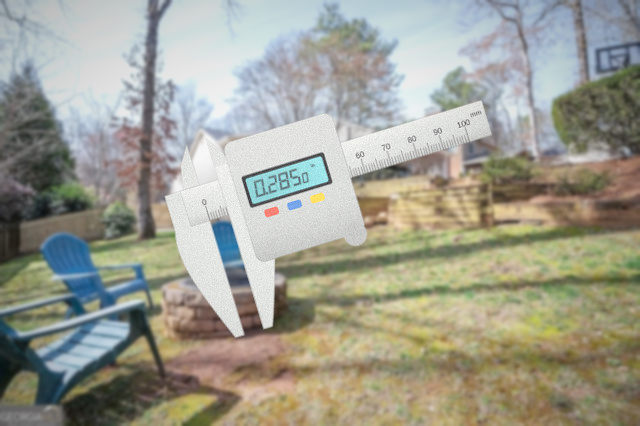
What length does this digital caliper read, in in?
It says 0.2850 in
